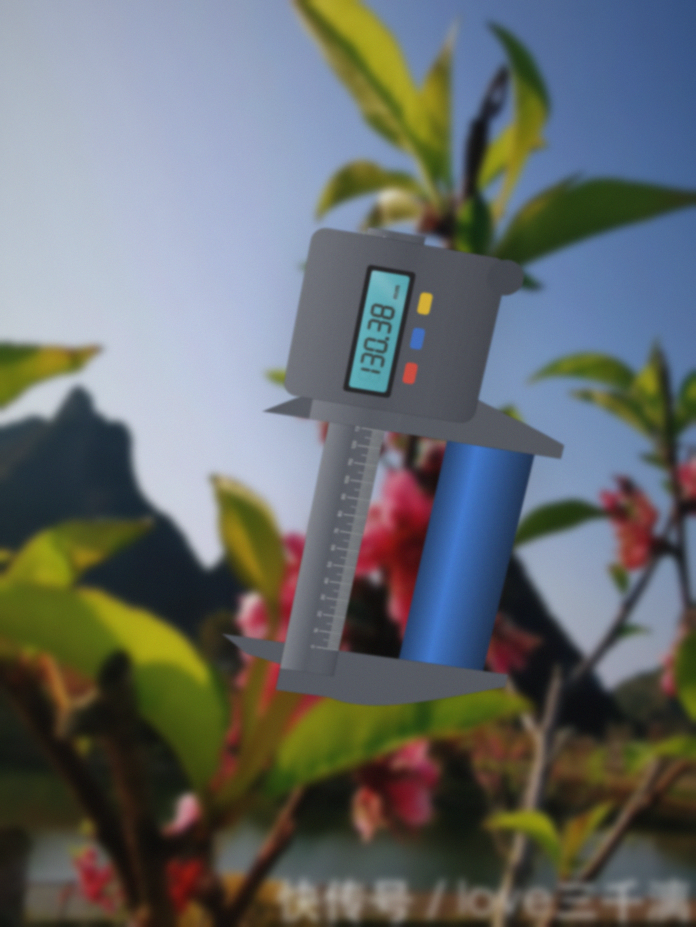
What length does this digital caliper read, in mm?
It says 130.38 mm
